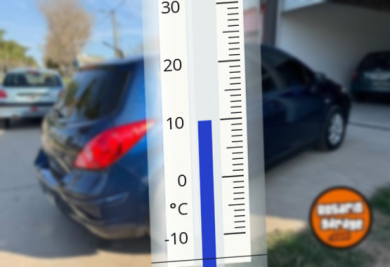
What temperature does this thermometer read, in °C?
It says 10 °C
